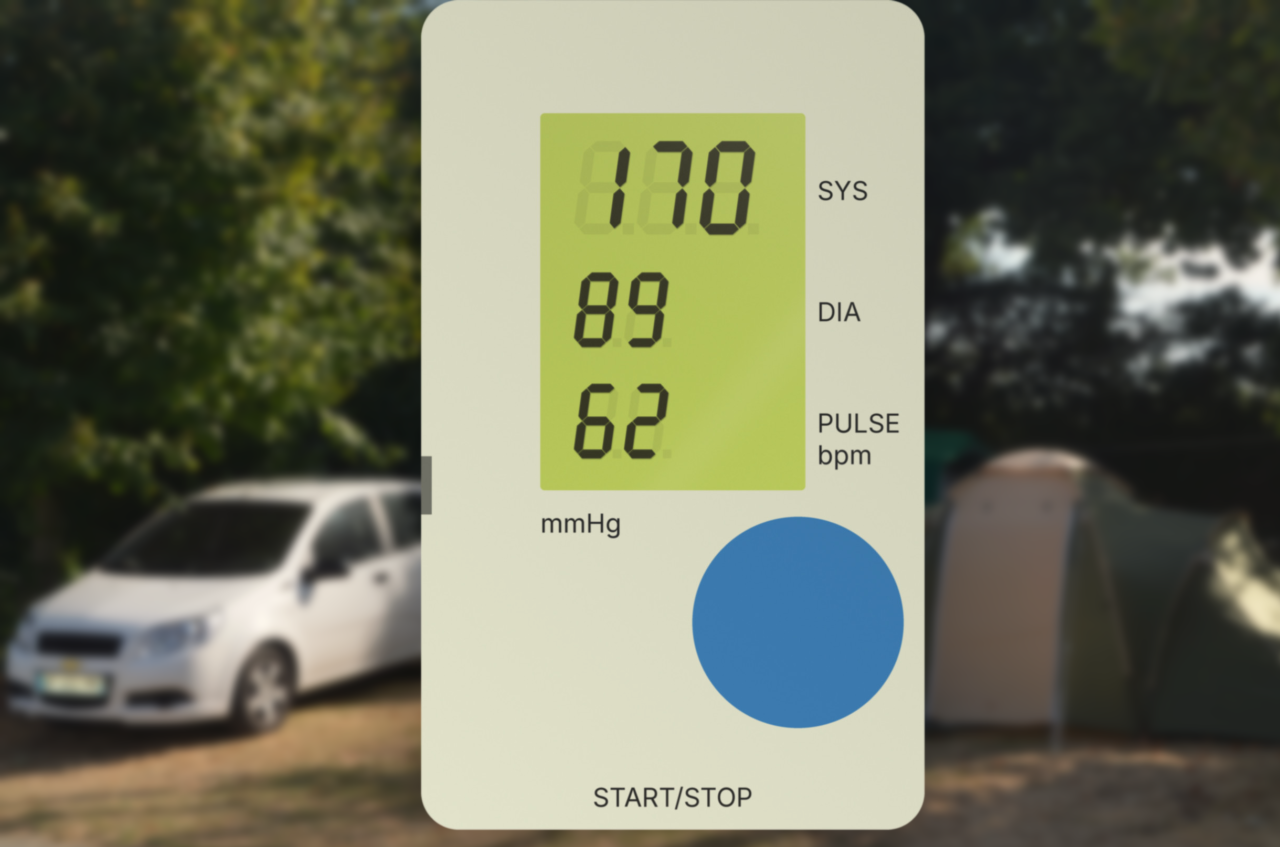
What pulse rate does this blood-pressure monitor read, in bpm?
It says 62 bpm
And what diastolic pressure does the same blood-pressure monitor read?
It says 89 mmHg
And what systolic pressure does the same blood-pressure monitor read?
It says 170 mmHg
